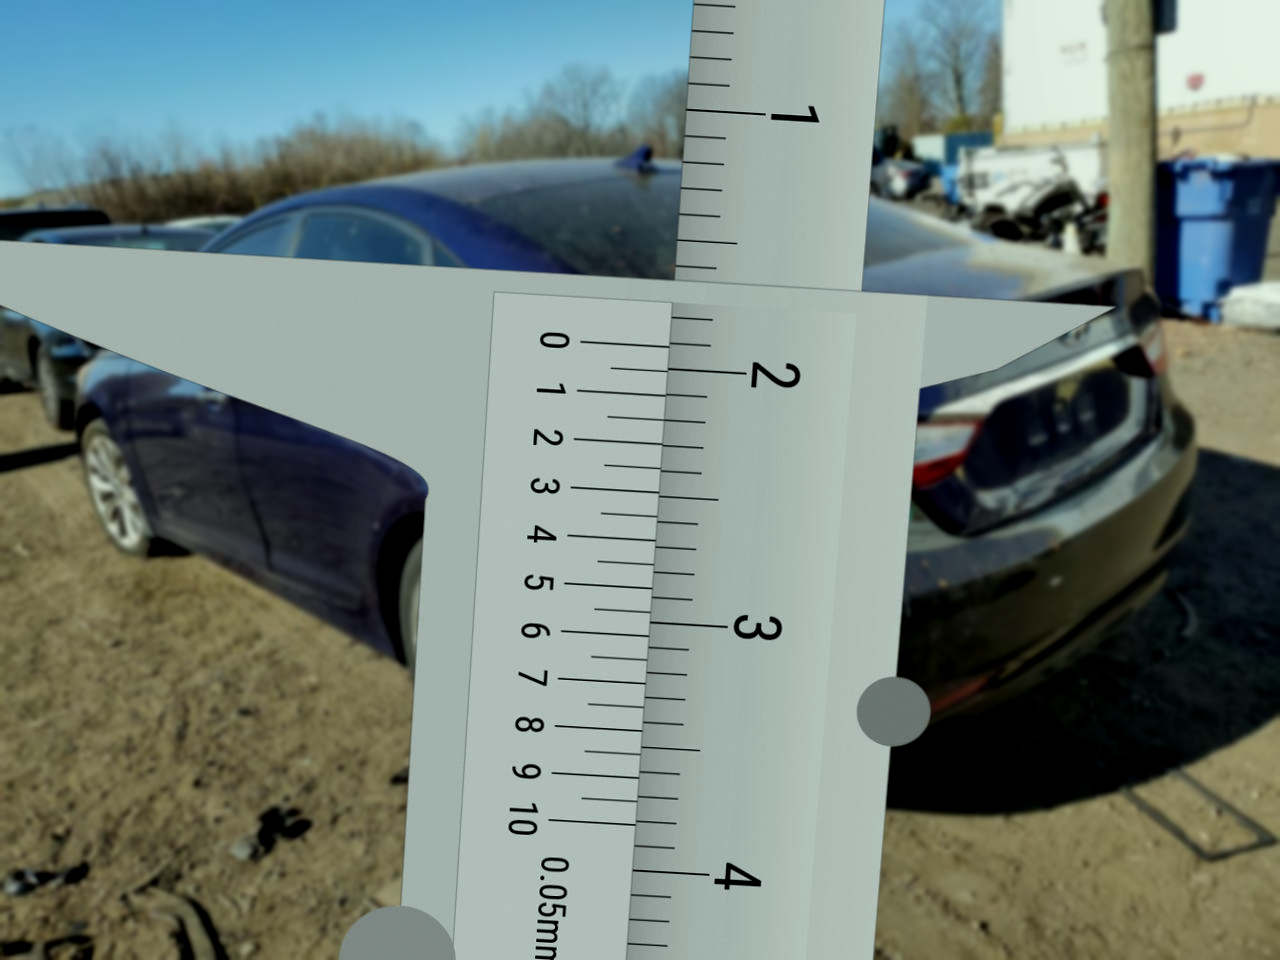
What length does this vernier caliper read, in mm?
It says 19.15 mm
